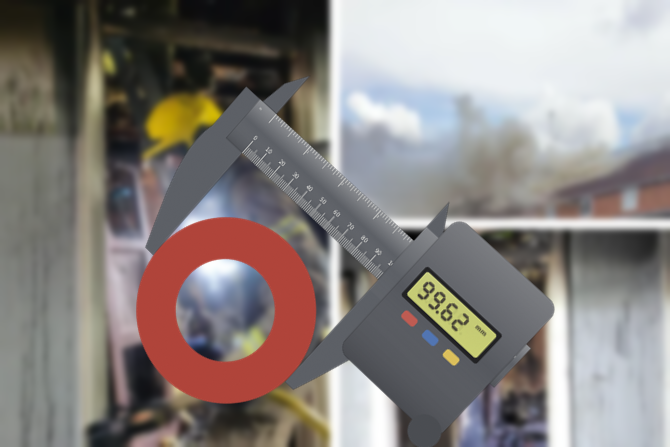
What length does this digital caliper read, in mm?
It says 99.62 mm
